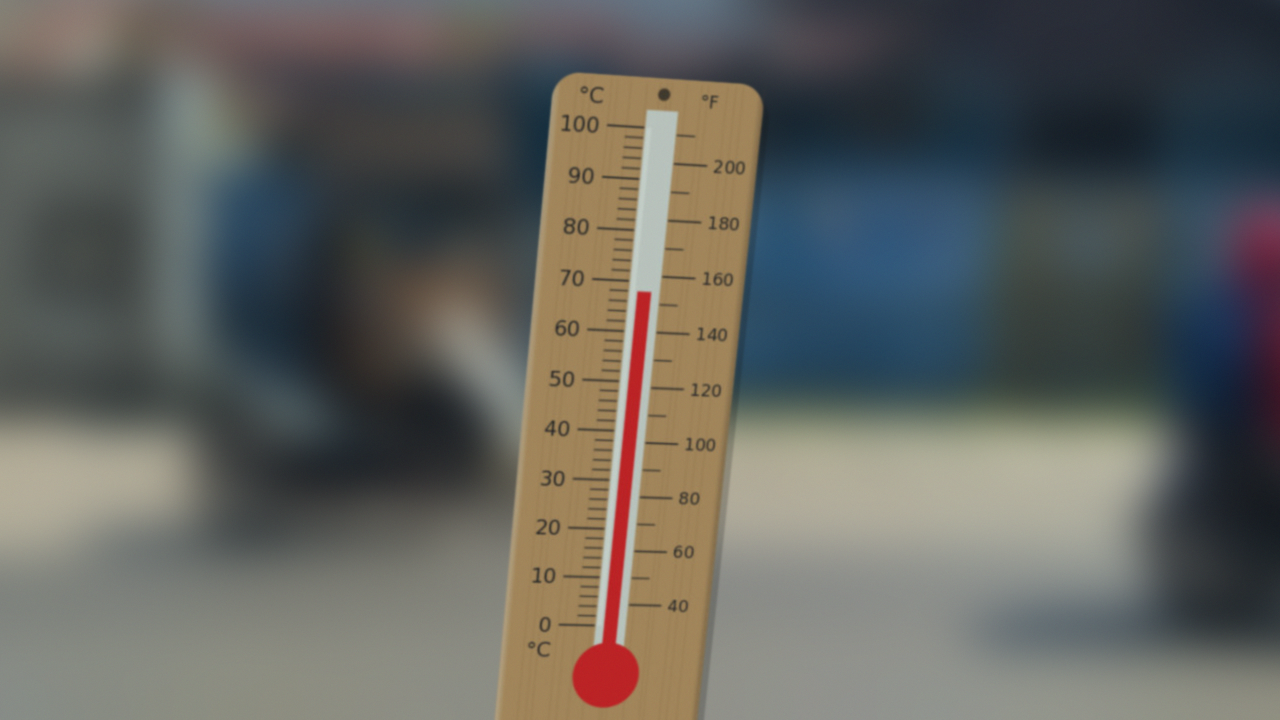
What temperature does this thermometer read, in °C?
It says 68 °C
